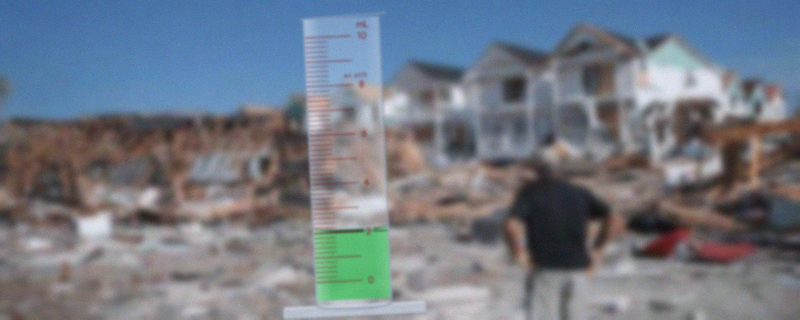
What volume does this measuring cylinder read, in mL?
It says 2 mL
